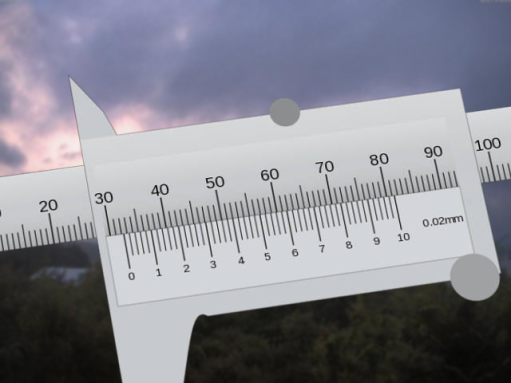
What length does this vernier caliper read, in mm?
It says 32.4 mm
